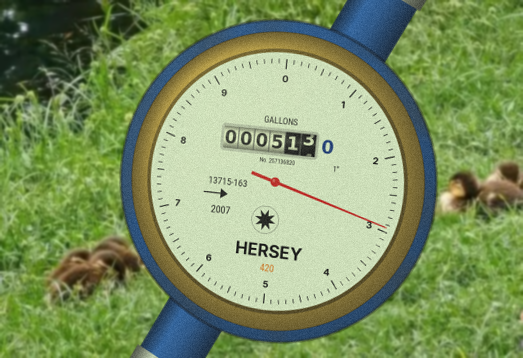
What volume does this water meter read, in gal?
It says 5132.9 gal
